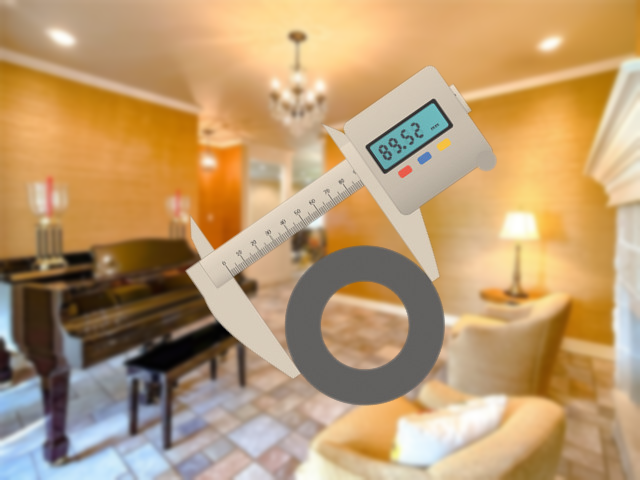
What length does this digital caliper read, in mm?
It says 89.52 mm
